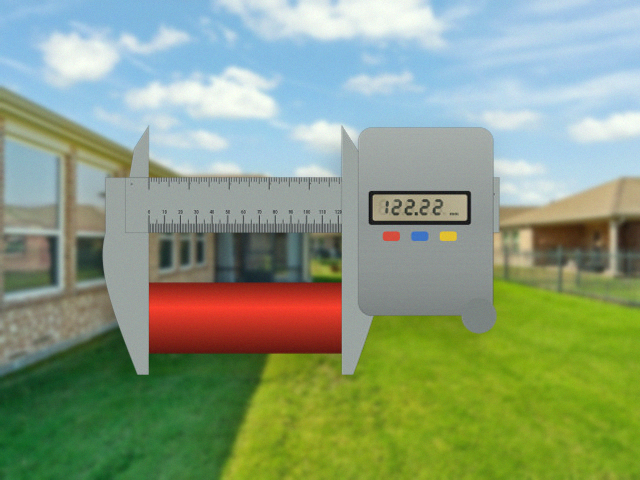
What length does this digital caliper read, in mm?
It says 122.22 mm
